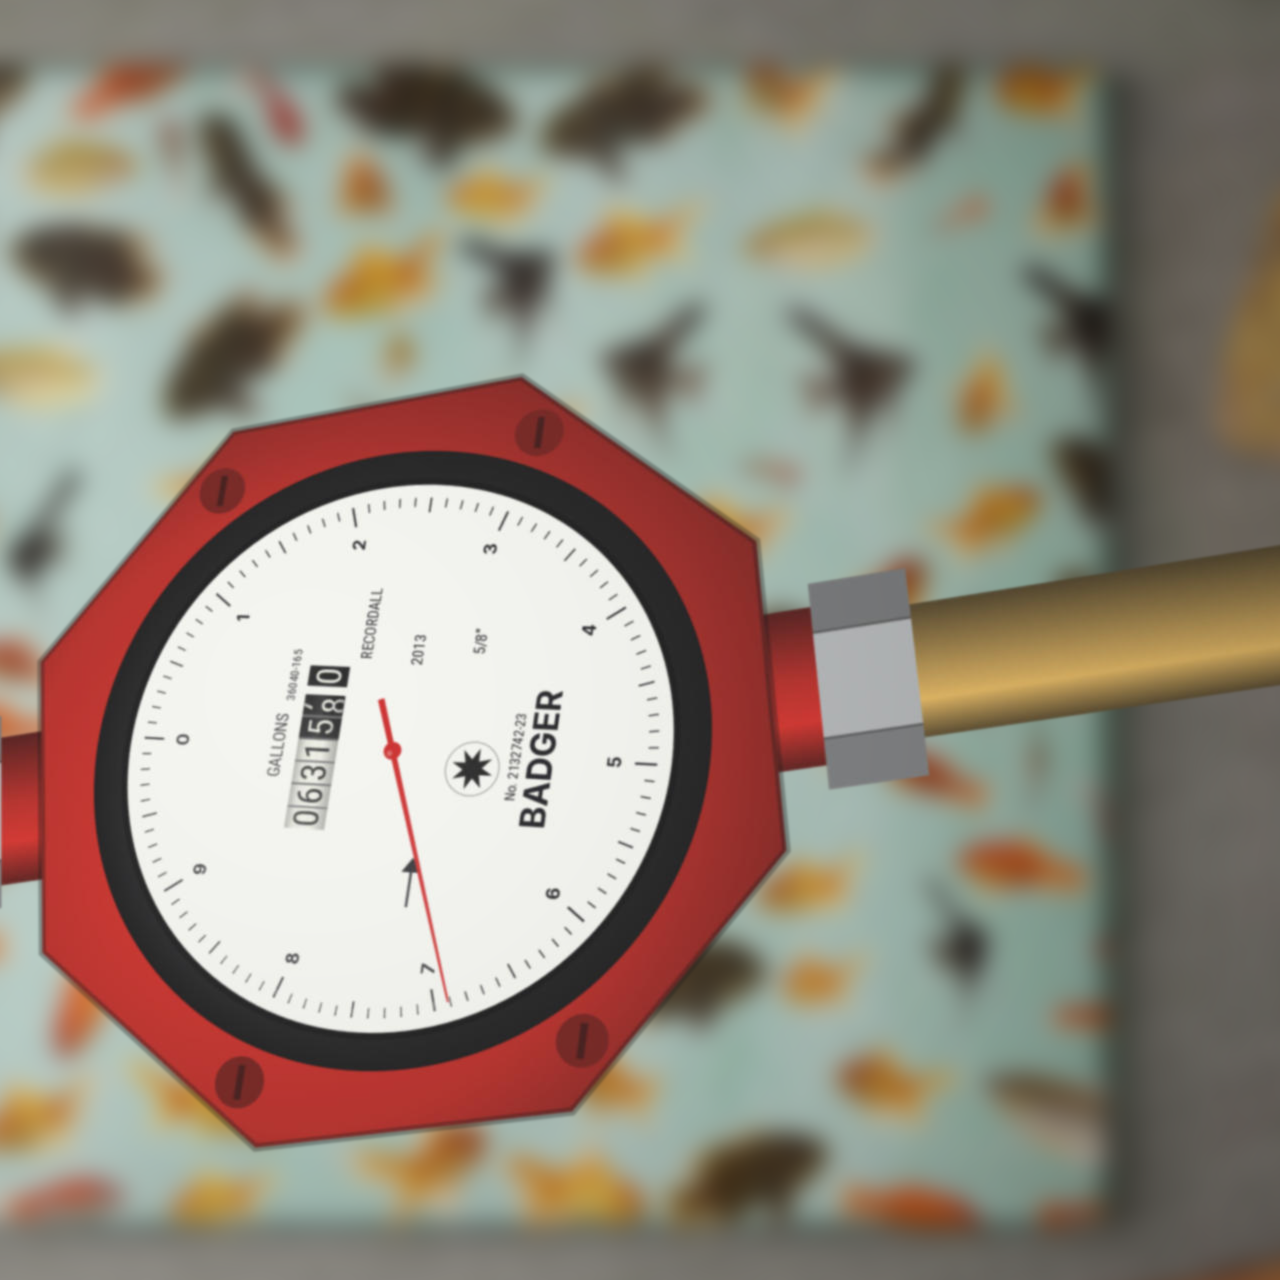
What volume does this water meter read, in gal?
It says 631576.9 gal
